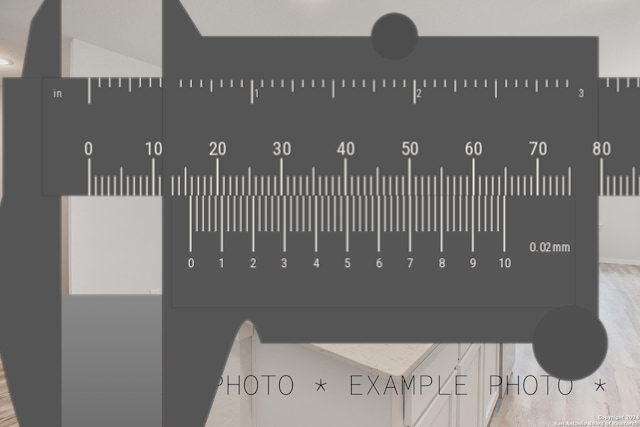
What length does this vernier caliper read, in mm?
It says 15.8 mm
